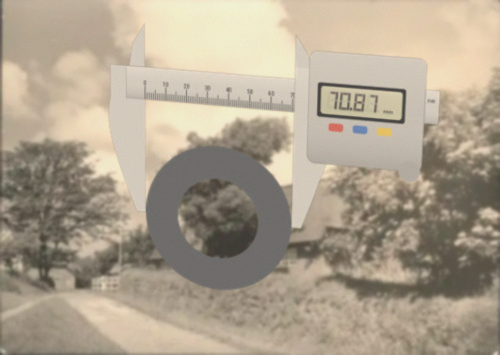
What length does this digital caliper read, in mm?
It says 70.87 mm
